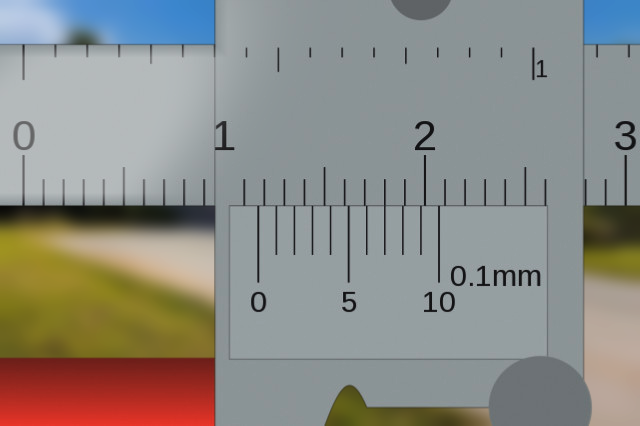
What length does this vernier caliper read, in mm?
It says 11.7 mm
